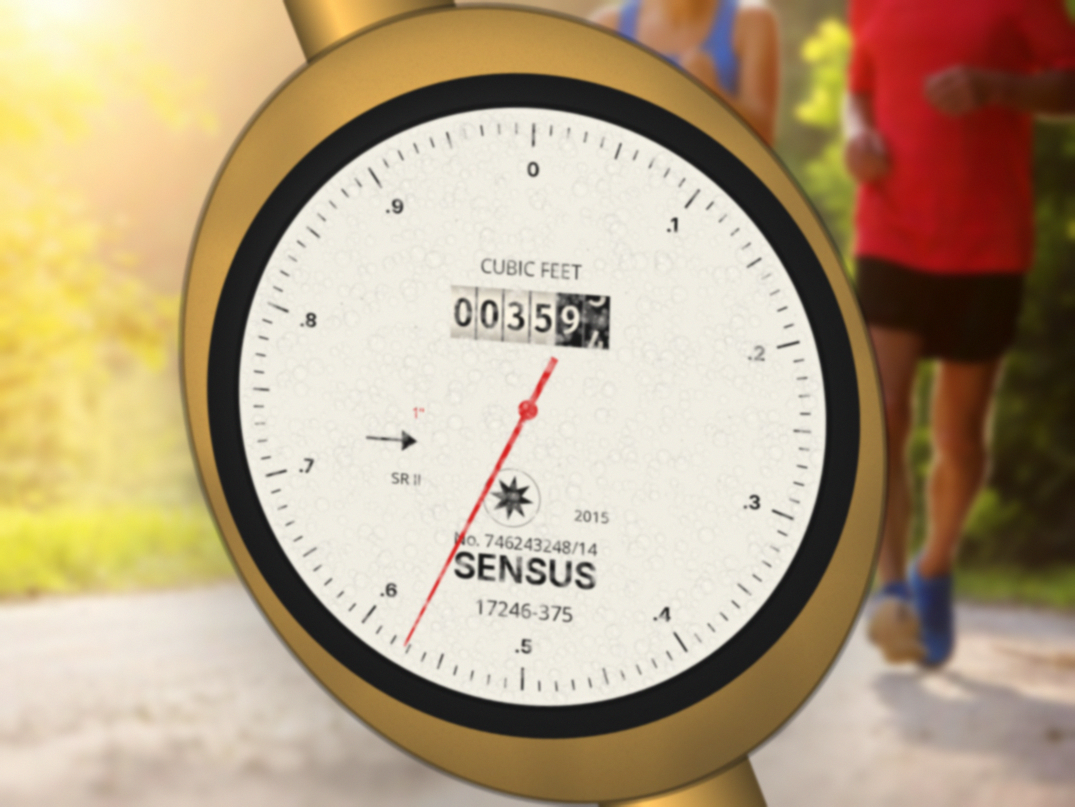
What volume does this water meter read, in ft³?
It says 3593.57 ft³
